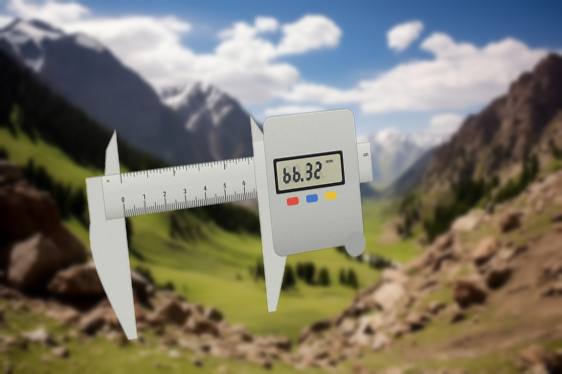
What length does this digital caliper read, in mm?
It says 66.32 mm
